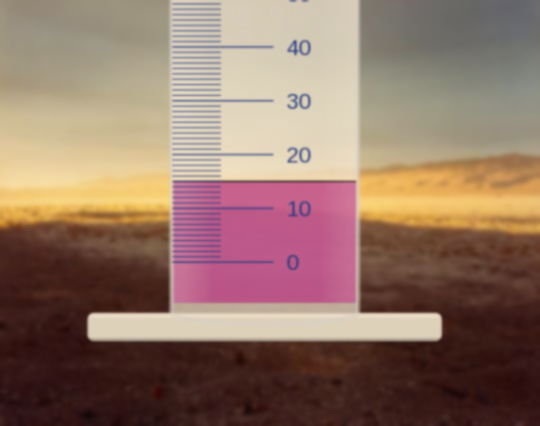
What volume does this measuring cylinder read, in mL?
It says 15 mL
